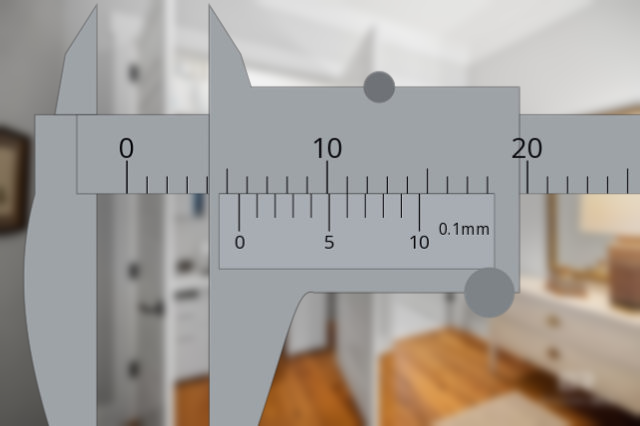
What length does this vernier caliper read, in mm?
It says 5.6 mm
